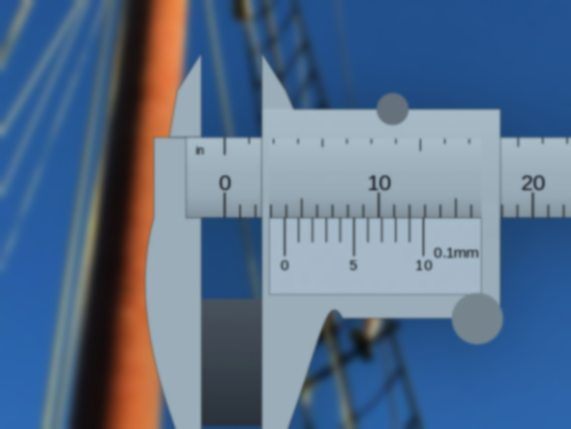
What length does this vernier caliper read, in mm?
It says 3.9 mm
